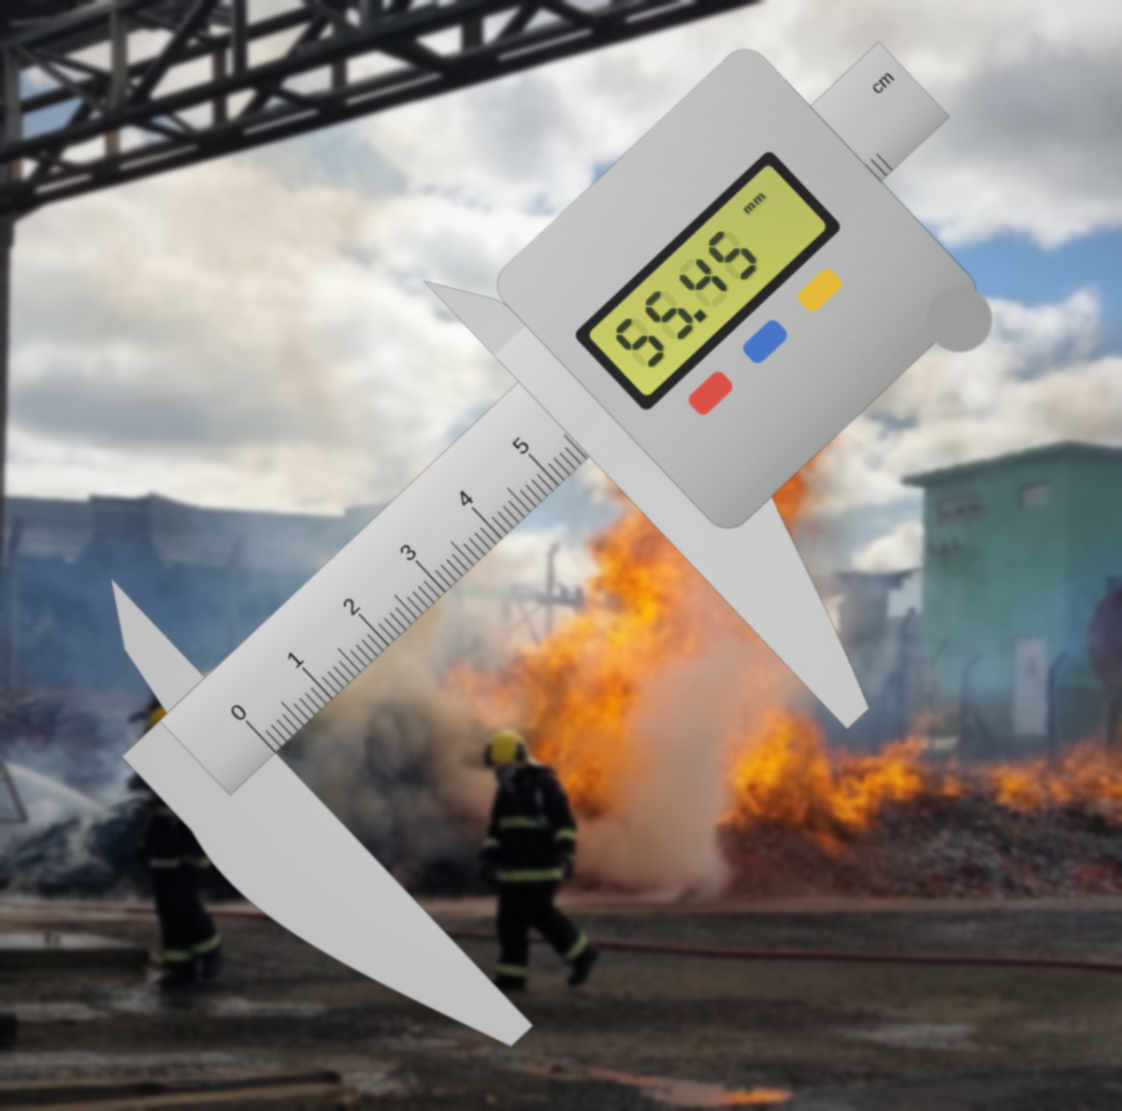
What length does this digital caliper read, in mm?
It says 55.45 mm
